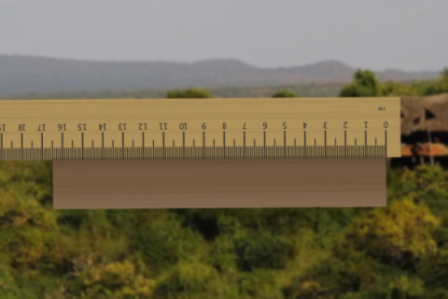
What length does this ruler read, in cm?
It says 16.5 cm
